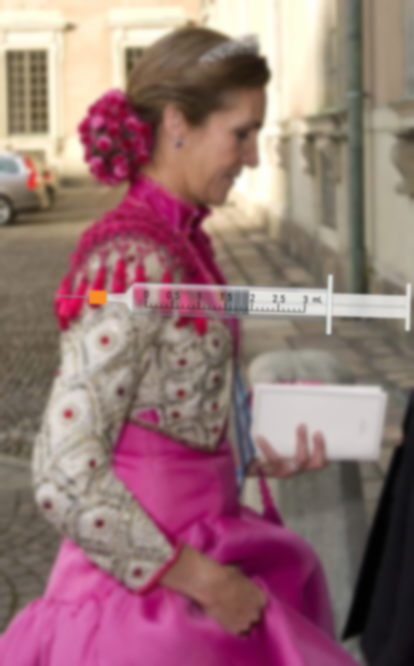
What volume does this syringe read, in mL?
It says 1.5 mL
